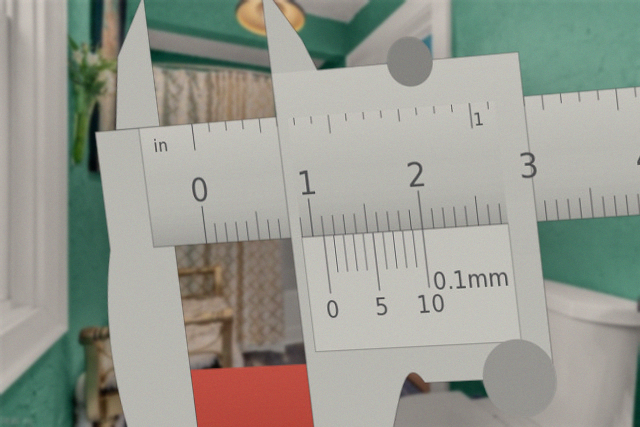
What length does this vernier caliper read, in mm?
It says 11.0 mm
